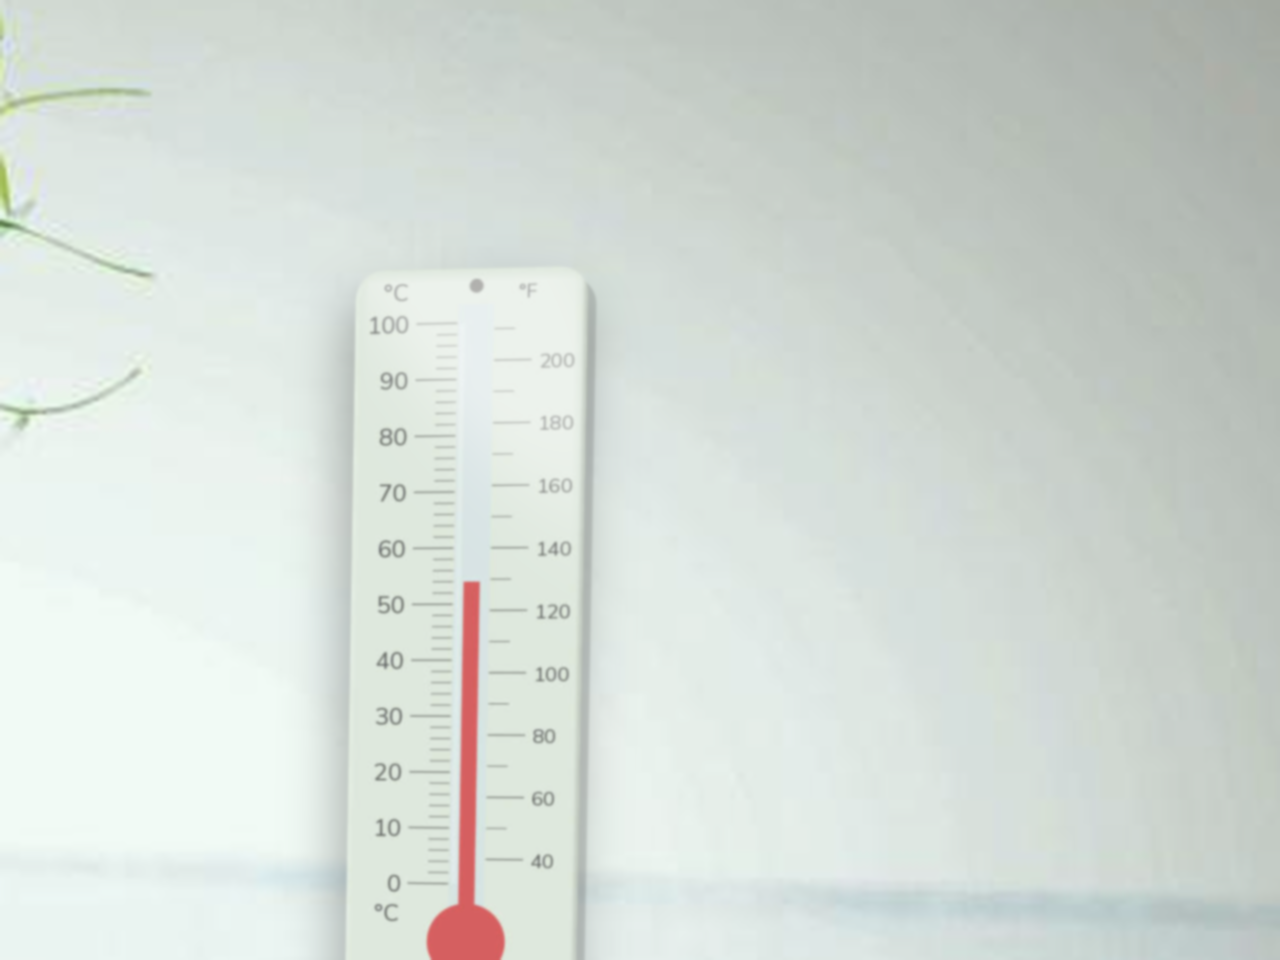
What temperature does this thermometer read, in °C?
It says 54 °C
